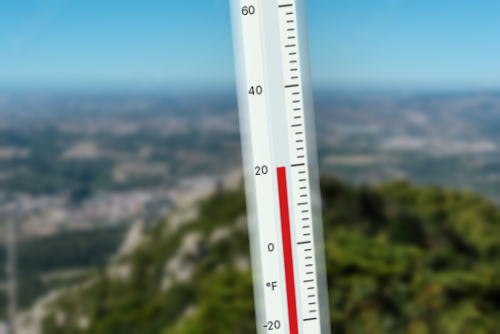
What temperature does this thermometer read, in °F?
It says 20 °F
